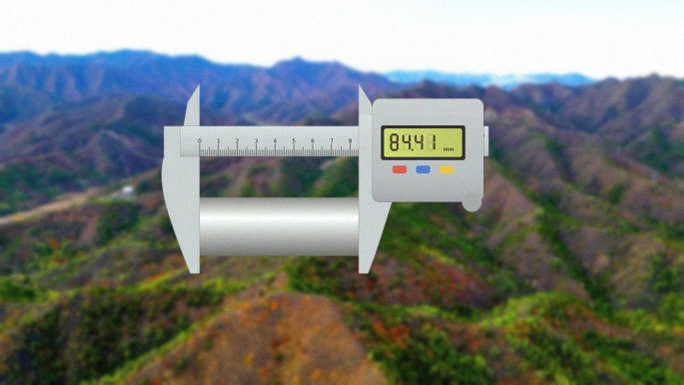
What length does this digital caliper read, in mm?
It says 84.41 mm
